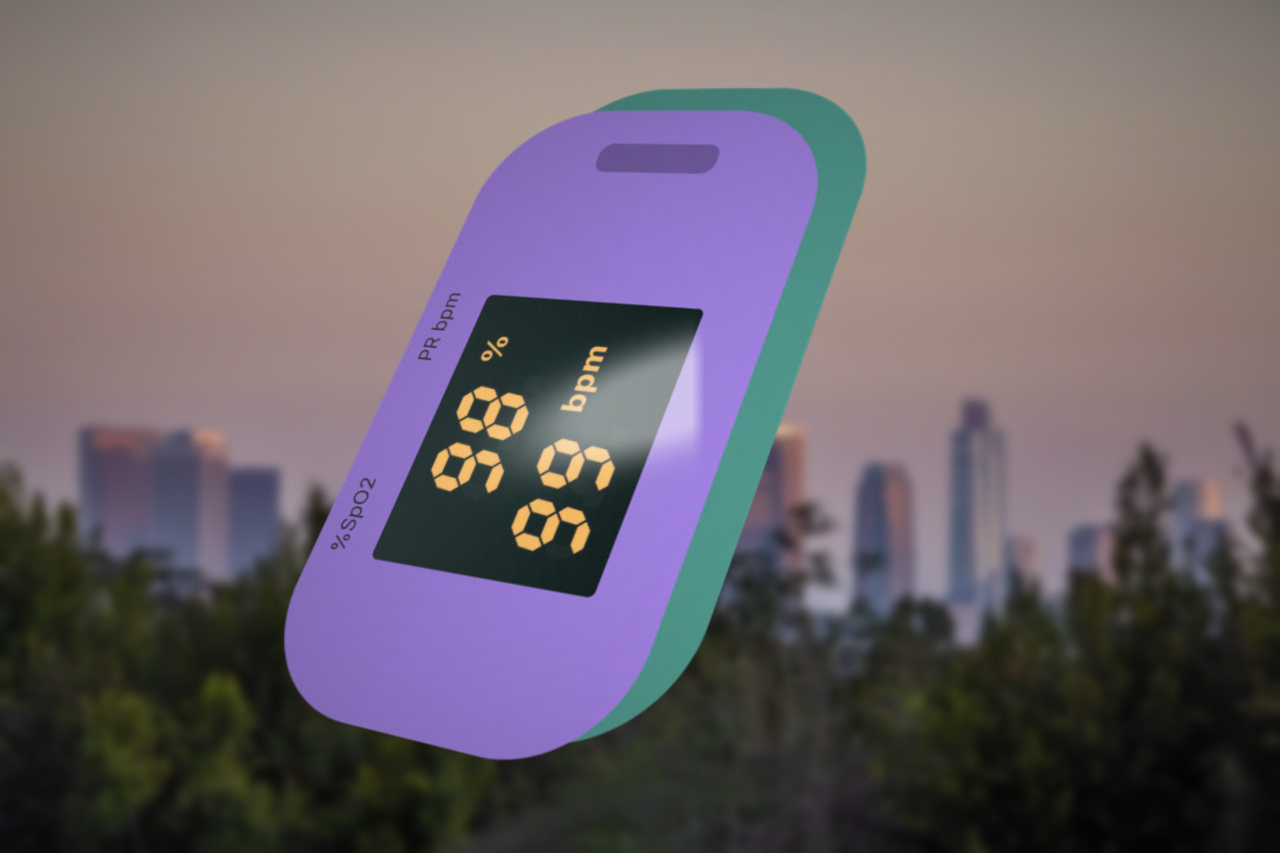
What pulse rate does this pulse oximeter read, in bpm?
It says 99 bpm
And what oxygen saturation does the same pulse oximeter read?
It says 98 %
